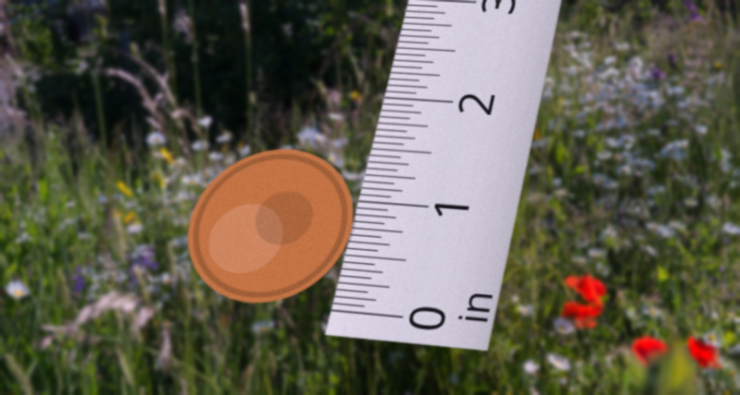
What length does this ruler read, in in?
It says 1.4375 in
